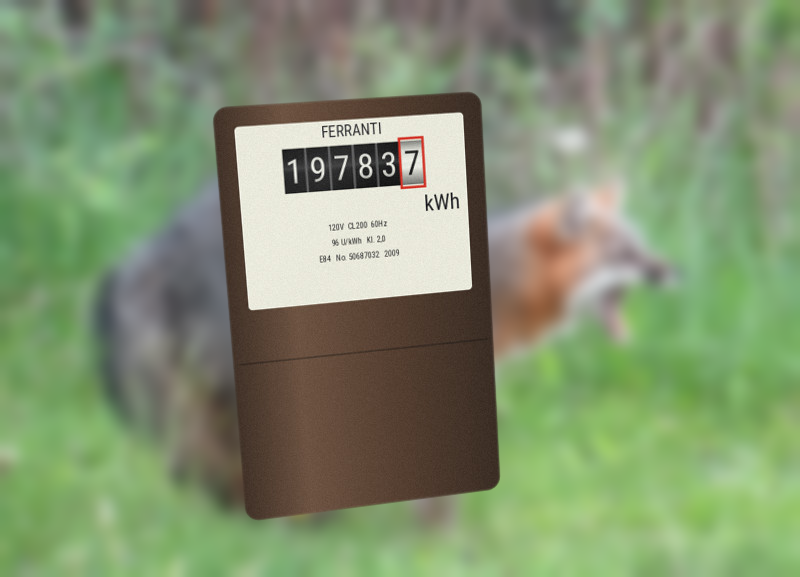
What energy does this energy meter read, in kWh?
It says 19783.7 kWh
